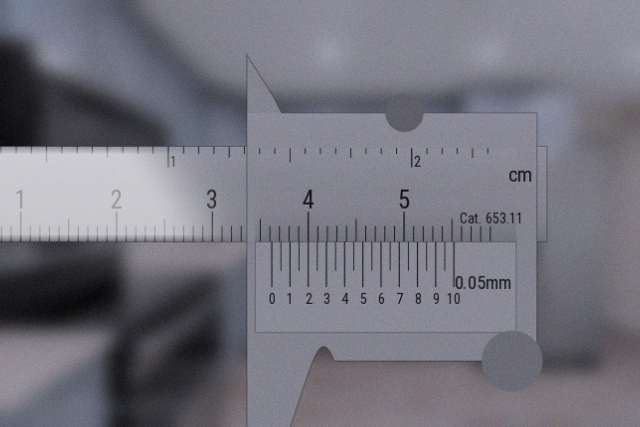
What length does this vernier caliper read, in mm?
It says 36.2 mm
